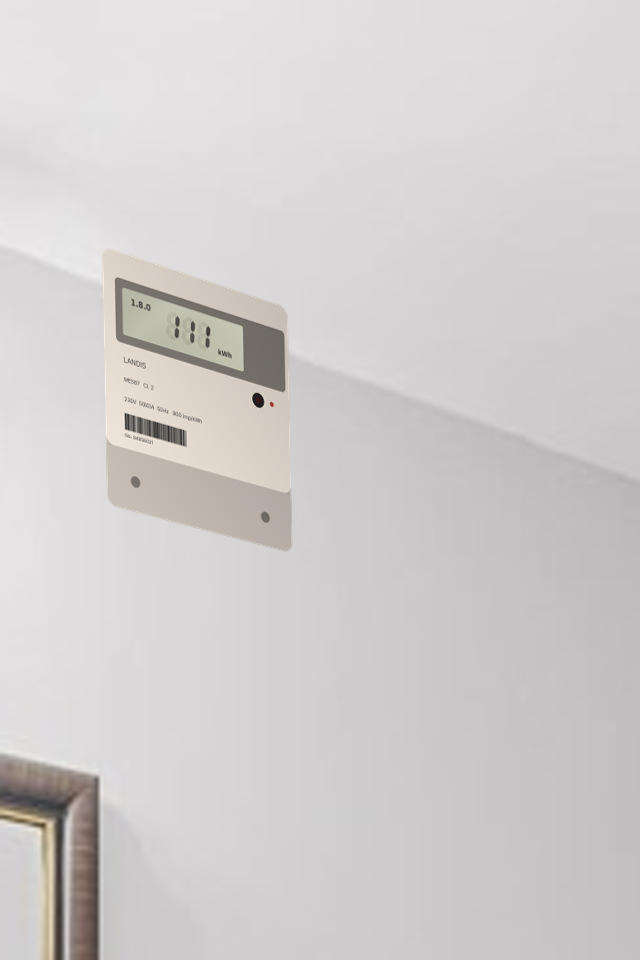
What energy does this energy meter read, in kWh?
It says 111 kWh
